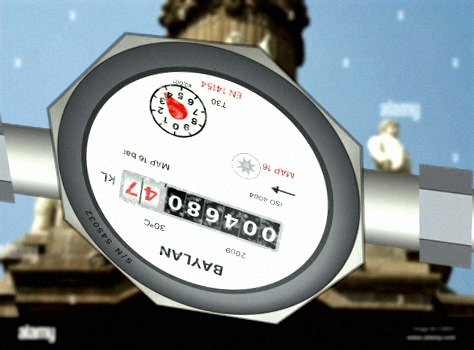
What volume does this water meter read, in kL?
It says 4680.473 kL
